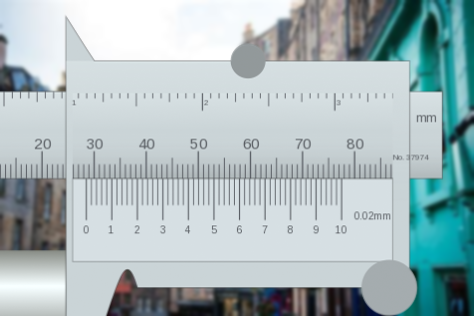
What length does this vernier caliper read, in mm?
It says 28.5 mm
